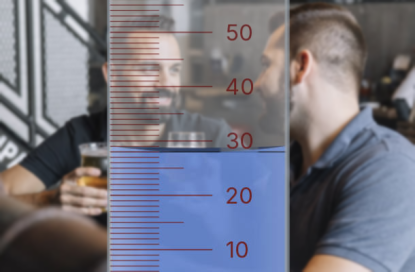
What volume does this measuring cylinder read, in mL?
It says 28 mL
